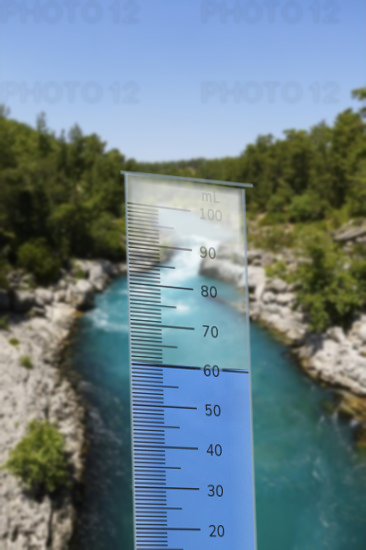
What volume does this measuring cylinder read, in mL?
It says 60 mL
